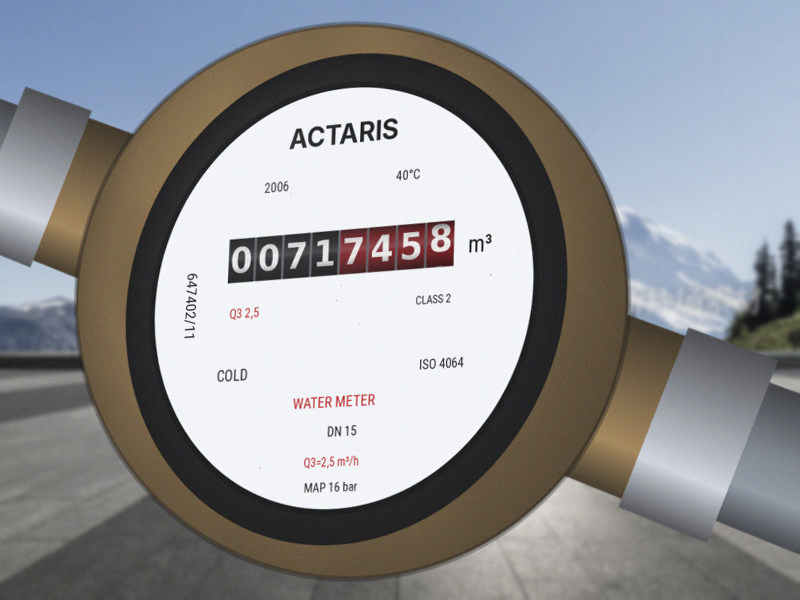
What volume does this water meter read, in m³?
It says 71.7458 m³
